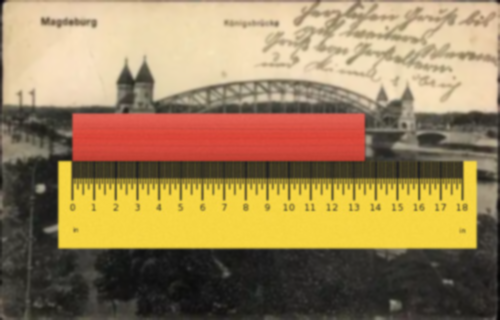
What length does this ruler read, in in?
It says 13.5 in
